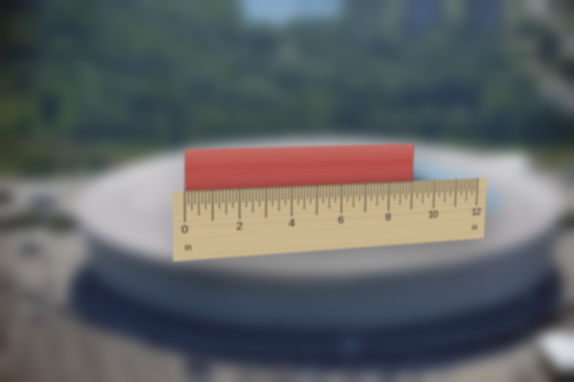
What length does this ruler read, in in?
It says 9 in
